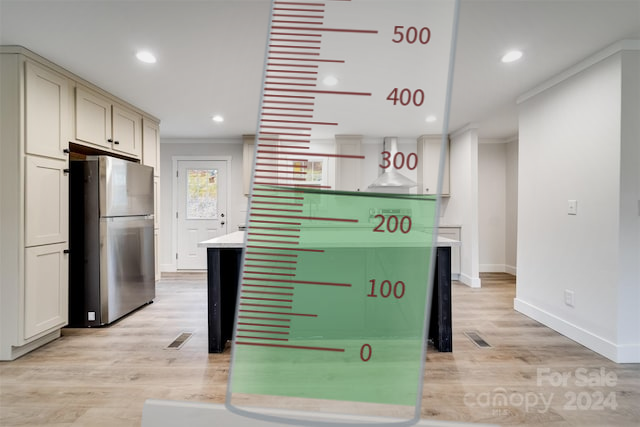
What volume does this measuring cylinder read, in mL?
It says 240 mL
